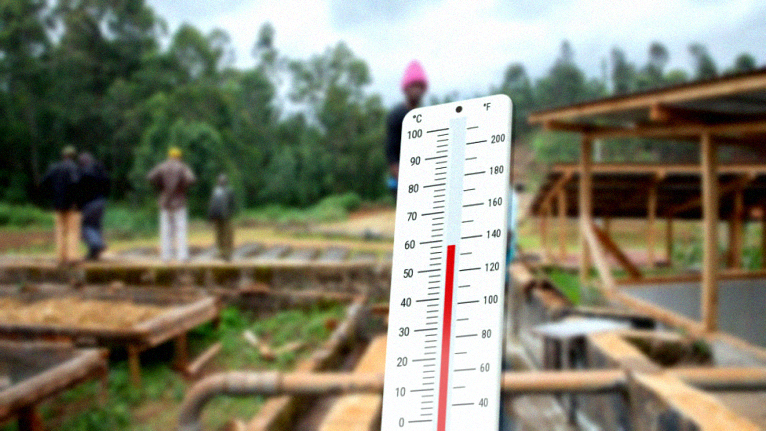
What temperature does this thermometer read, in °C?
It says 58 °C
